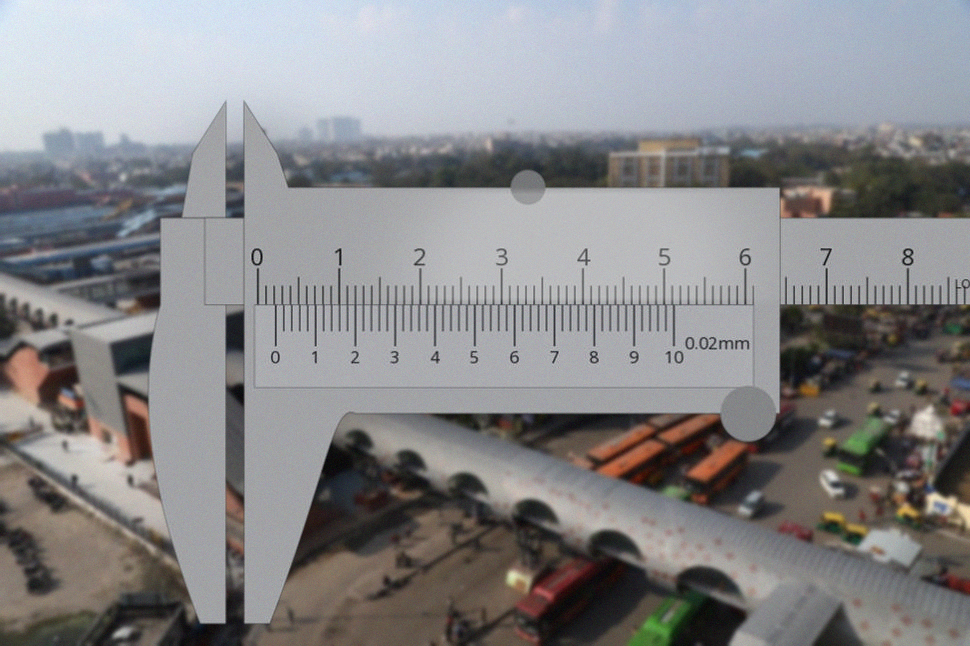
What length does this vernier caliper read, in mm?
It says 2.2 mm
